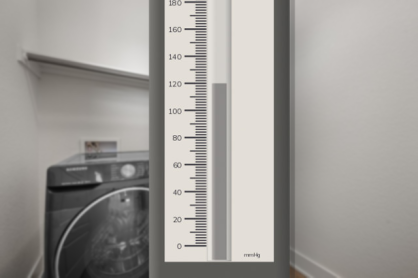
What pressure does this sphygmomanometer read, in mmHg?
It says 120 mmHg
